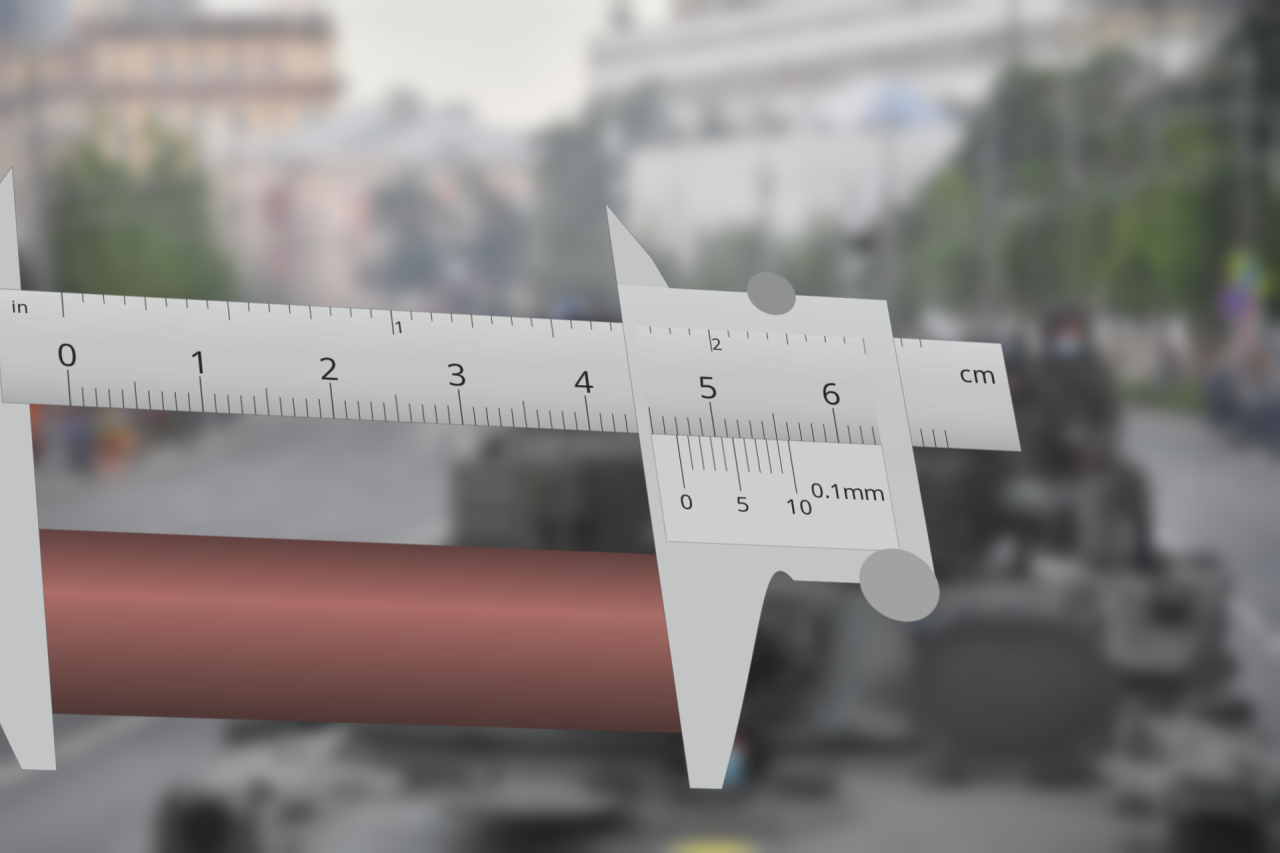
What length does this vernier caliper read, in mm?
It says 46.9 mm
